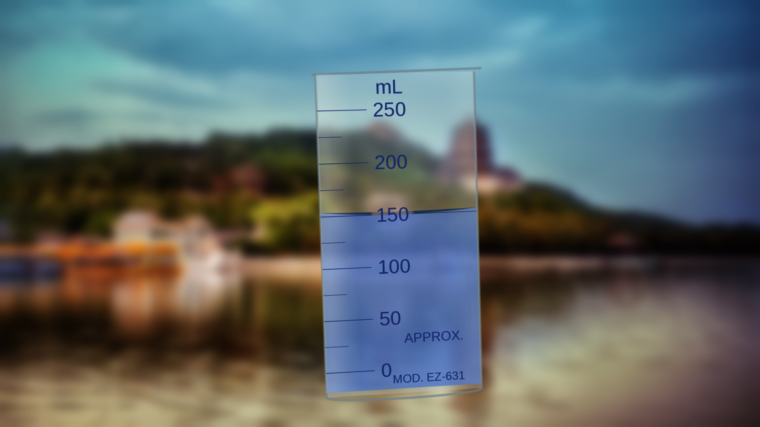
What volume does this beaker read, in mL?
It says 150 mL
